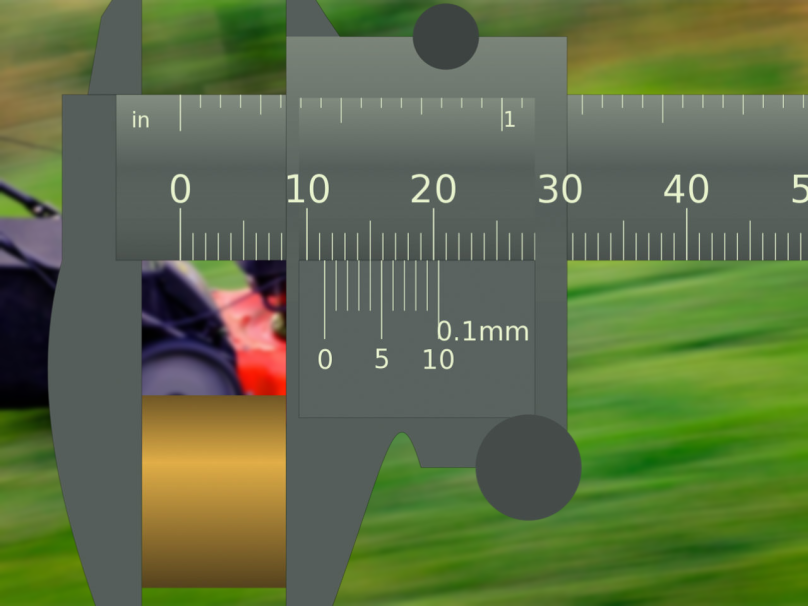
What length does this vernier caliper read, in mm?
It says 11.4 mm
